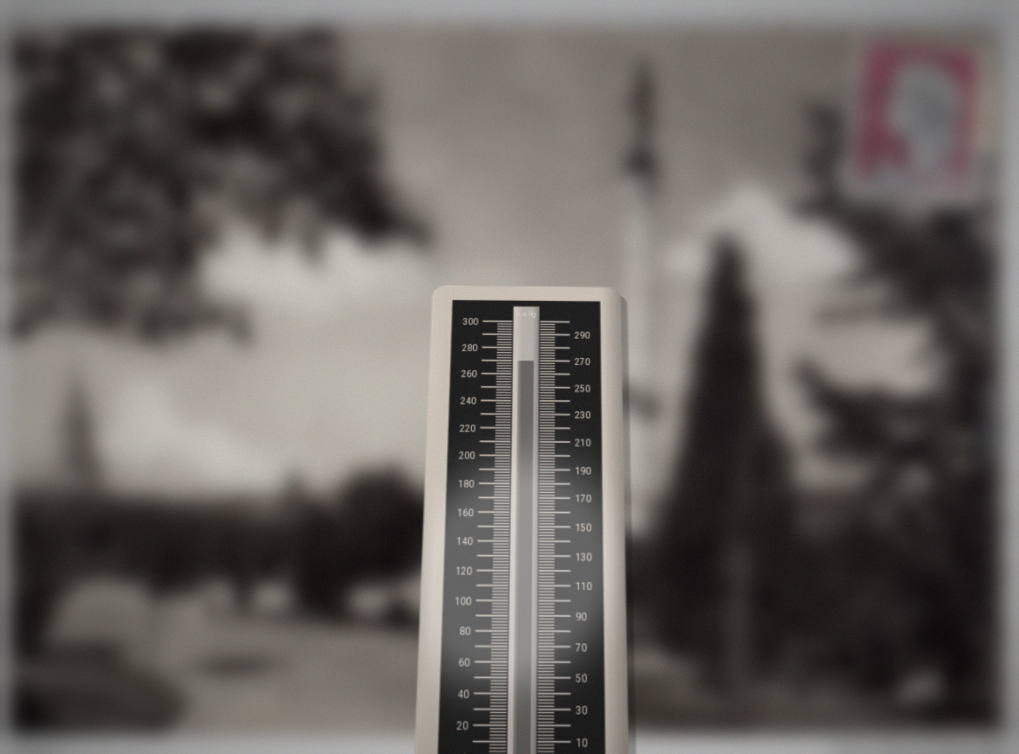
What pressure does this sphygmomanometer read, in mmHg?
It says 270 mmHg
